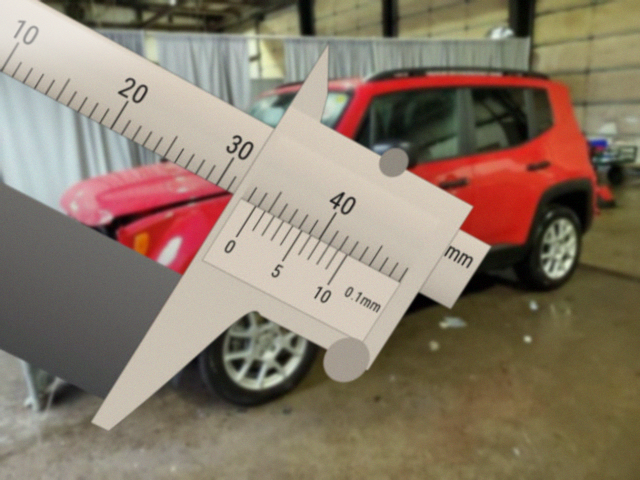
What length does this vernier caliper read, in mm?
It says 33.8 mm
